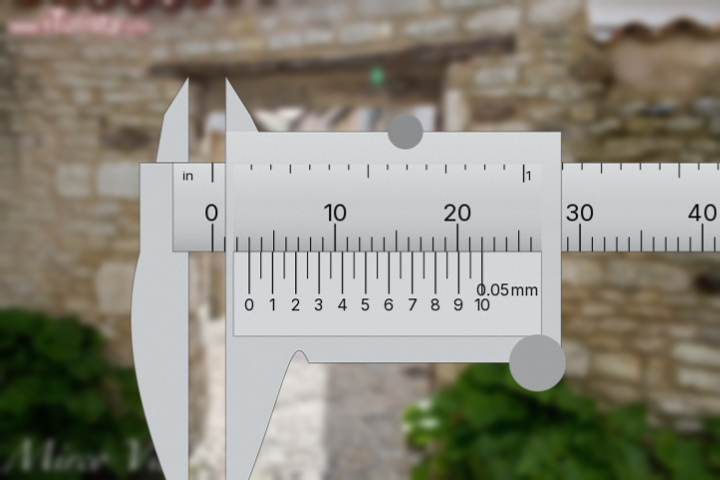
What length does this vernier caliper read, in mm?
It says 3.0 mm
